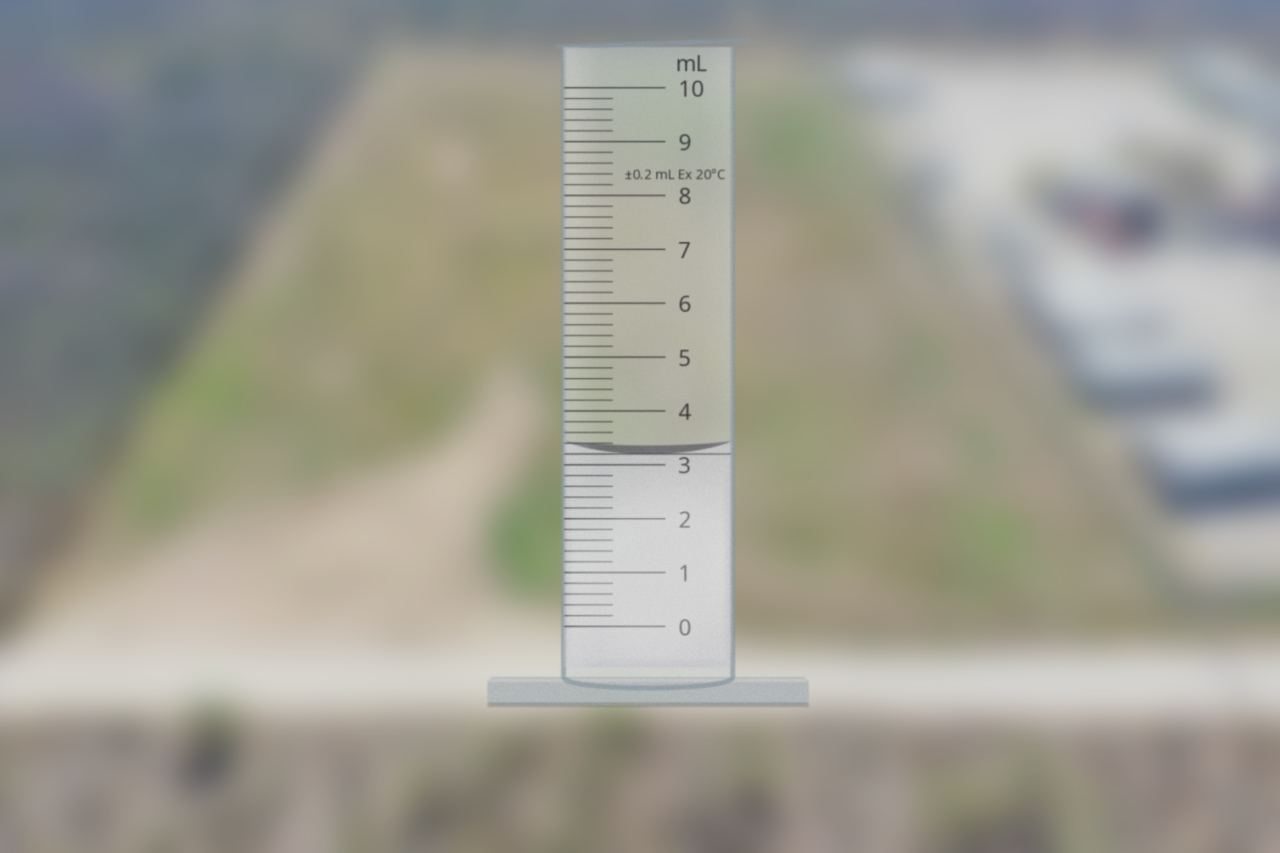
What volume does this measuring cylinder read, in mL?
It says 3.2 mL
